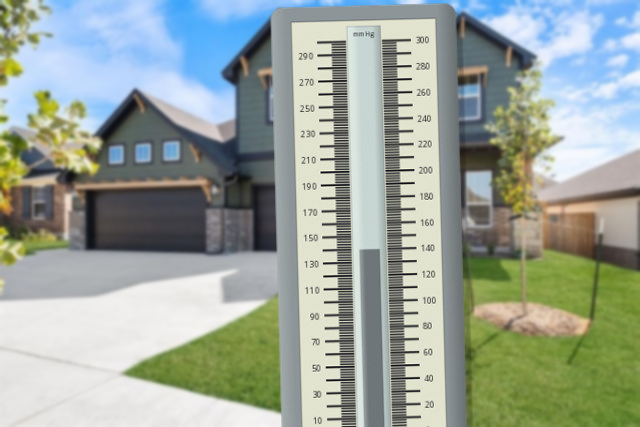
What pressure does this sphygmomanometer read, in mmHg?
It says 140 mmHg
